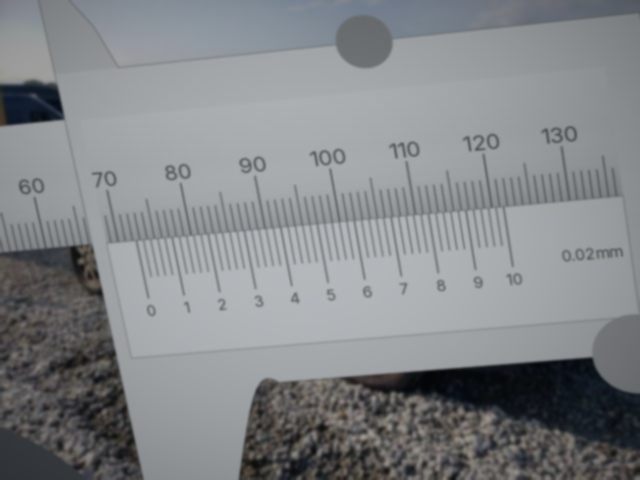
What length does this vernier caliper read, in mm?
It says 72.5 mm
